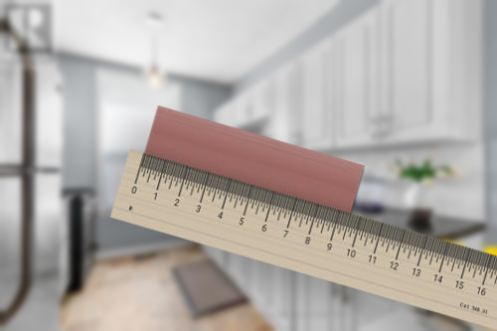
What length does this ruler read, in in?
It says 9.5 in
